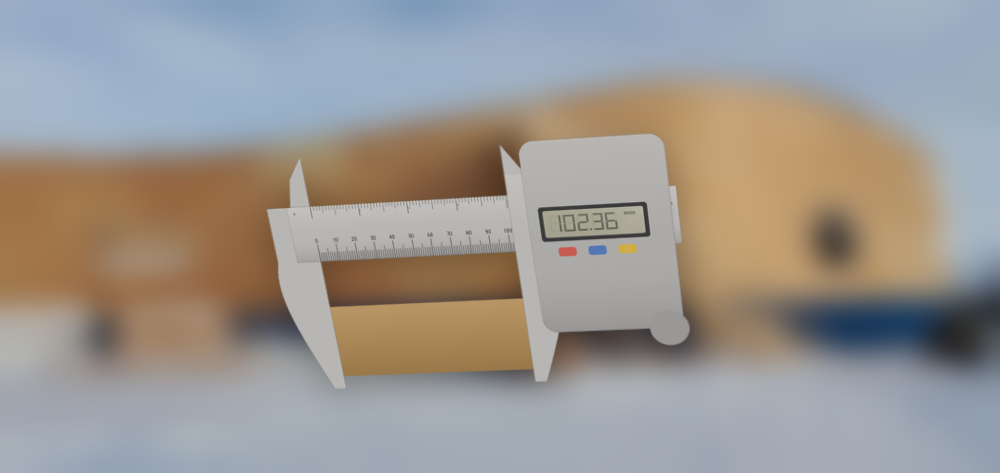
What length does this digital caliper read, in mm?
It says 102.36 mm
